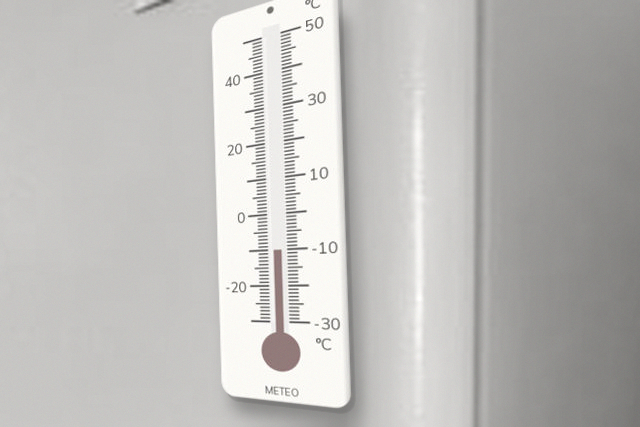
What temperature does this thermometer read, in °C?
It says -10 °C
